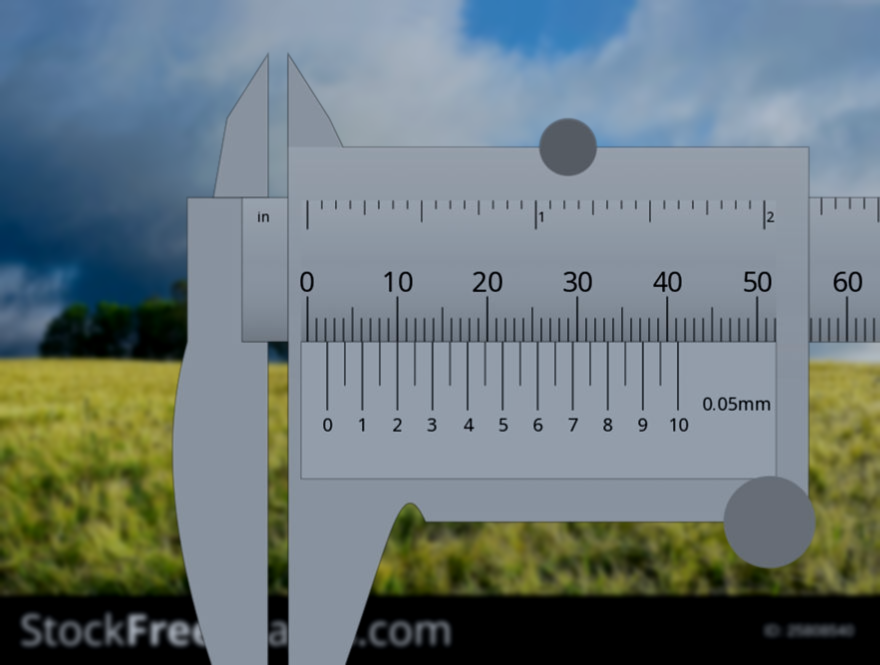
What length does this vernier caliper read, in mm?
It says 2.2 mm
